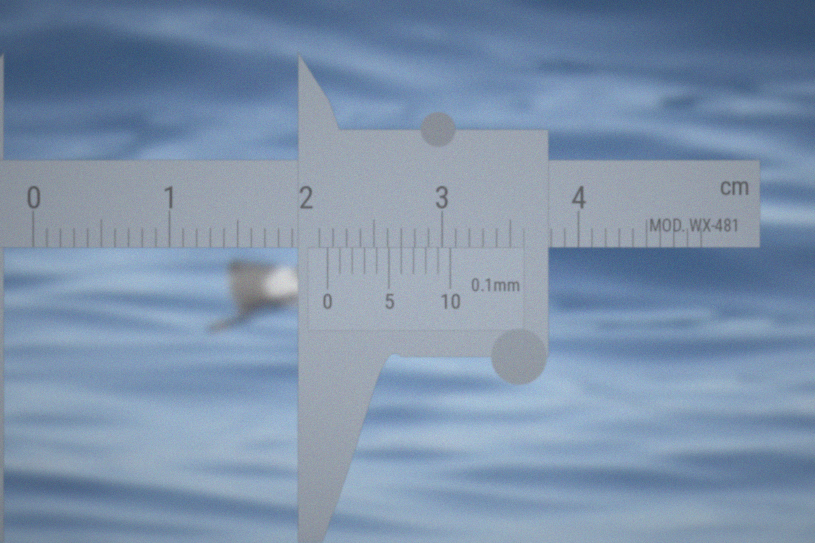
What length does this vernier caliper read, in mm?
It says 21.6 mm
